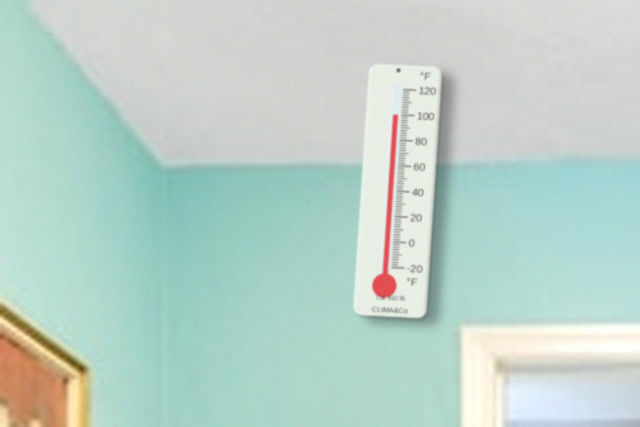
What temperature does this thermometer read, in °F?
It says 100 °F
